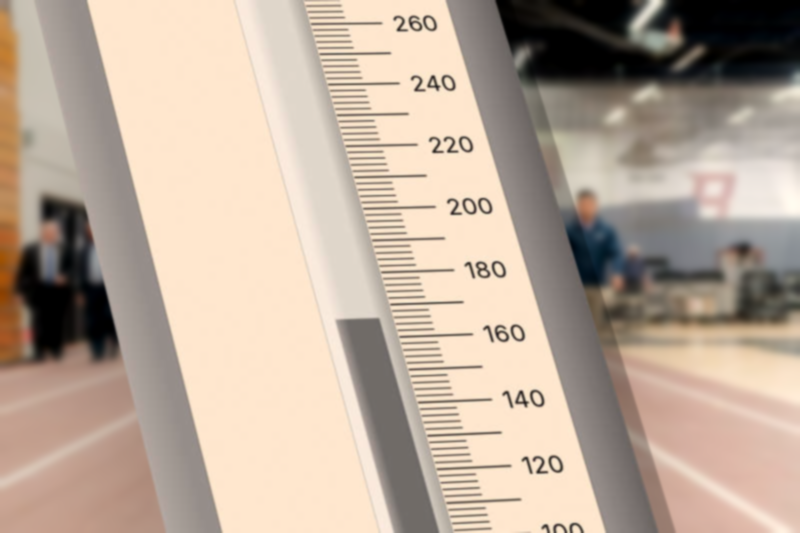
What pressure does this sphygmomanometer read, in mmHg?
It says 166 mmHg
